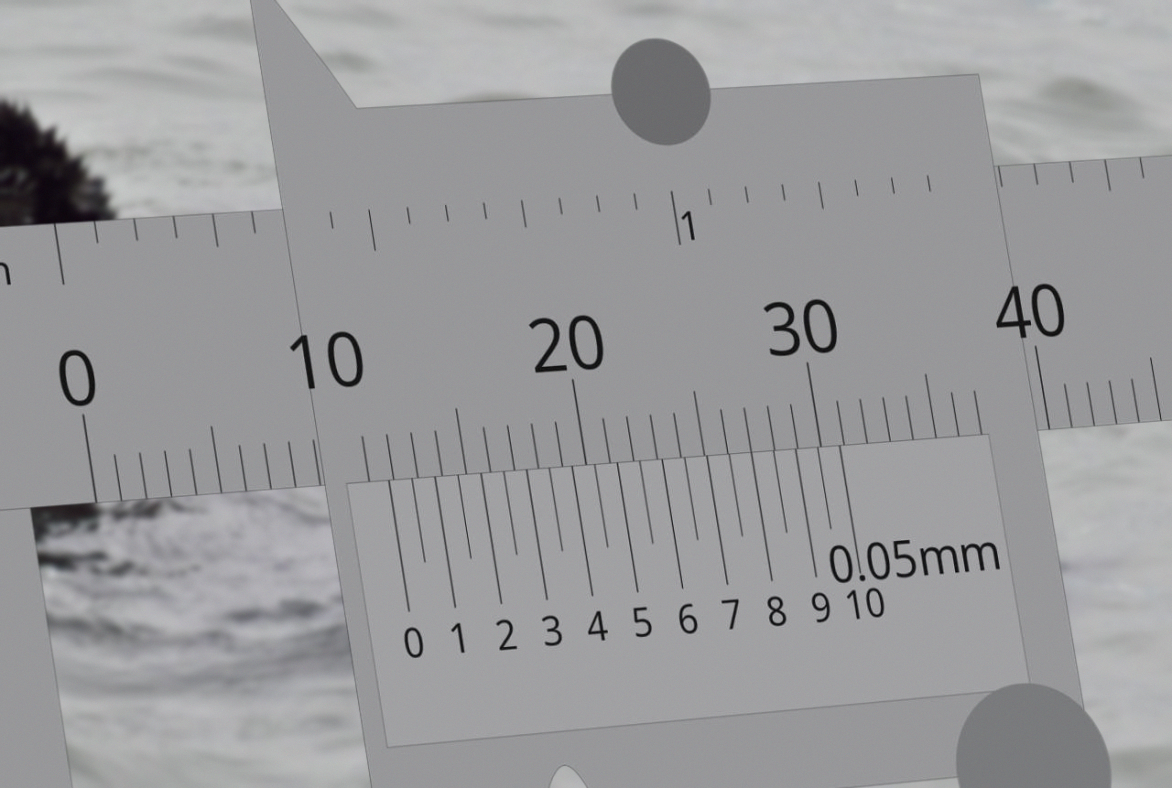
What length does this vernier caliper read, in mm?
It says 11.80 mm
